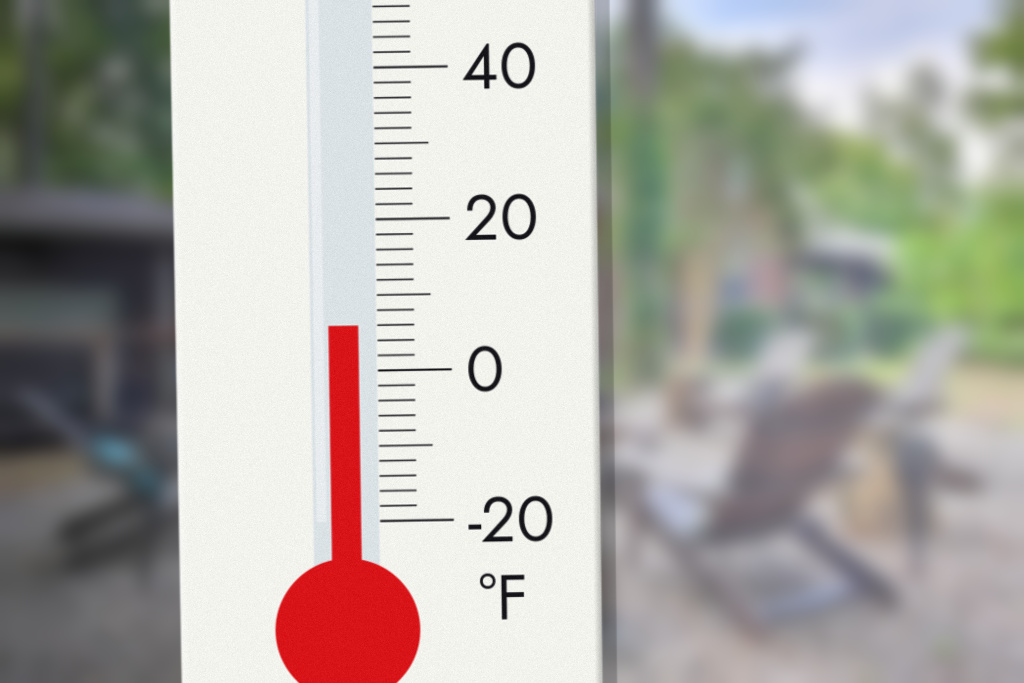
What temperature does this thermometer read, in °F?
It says 6 °F
